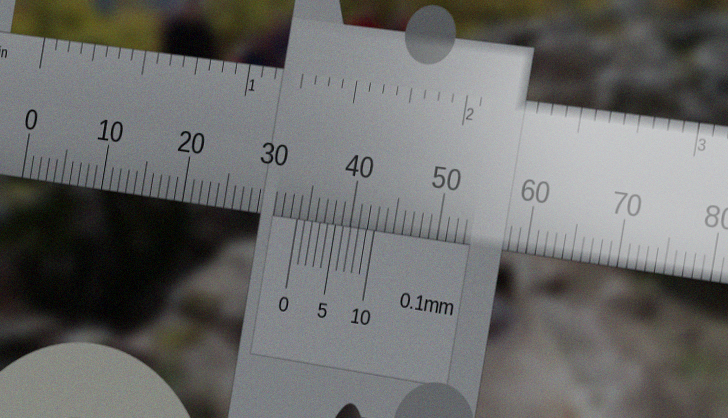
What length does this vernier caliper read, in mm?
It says 33.8 mm
